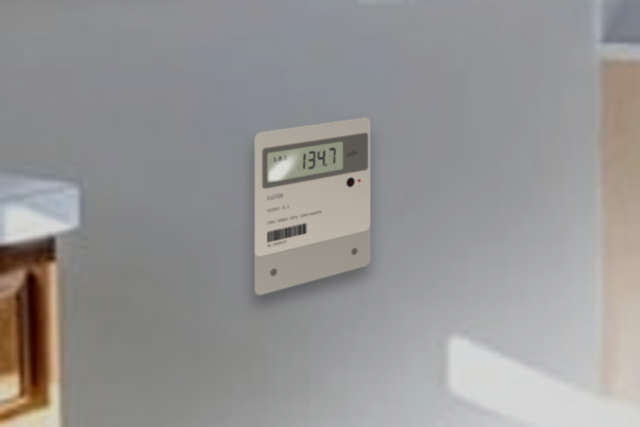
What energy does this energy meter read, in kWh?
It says 134.7 kWh
